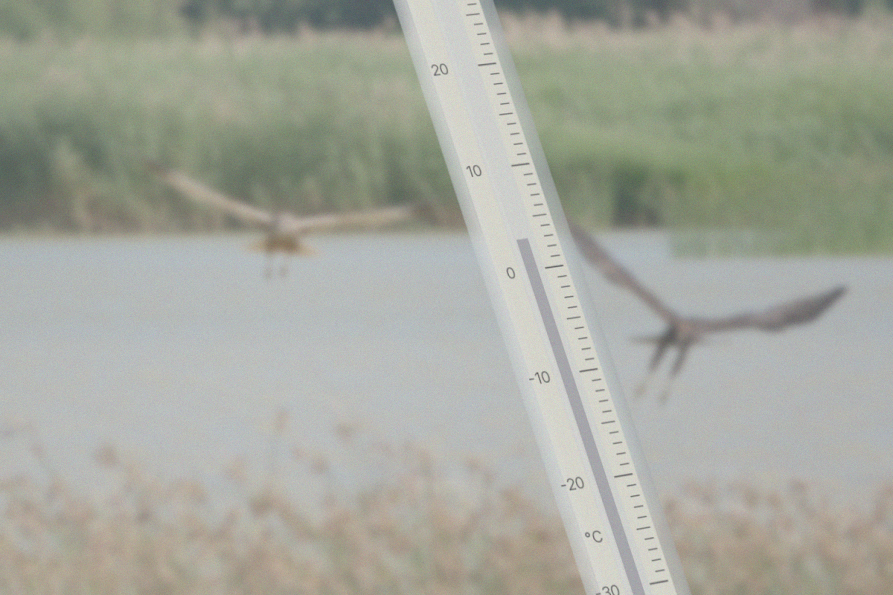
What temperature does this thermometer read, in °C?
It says 3 °C
